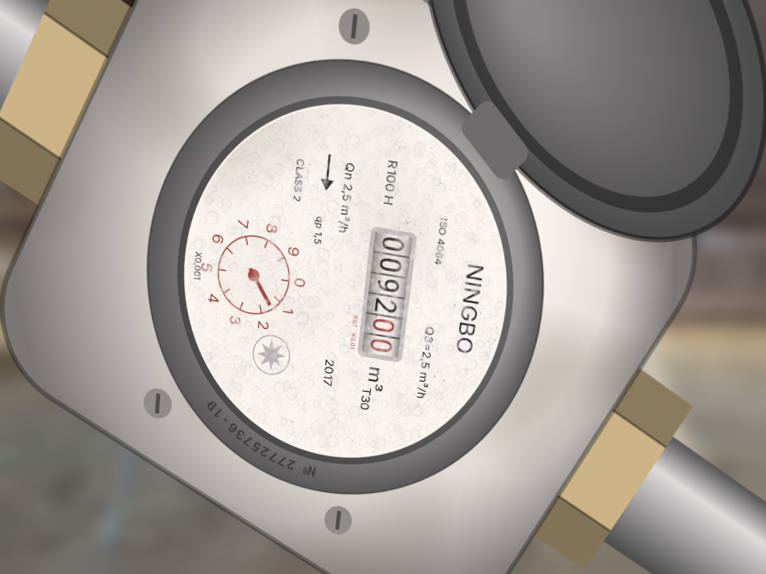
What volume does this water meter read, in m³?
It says 92.001 m³
